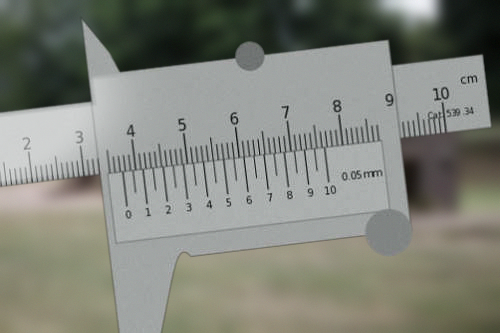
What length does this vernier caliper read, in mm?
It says 37.5 mm
